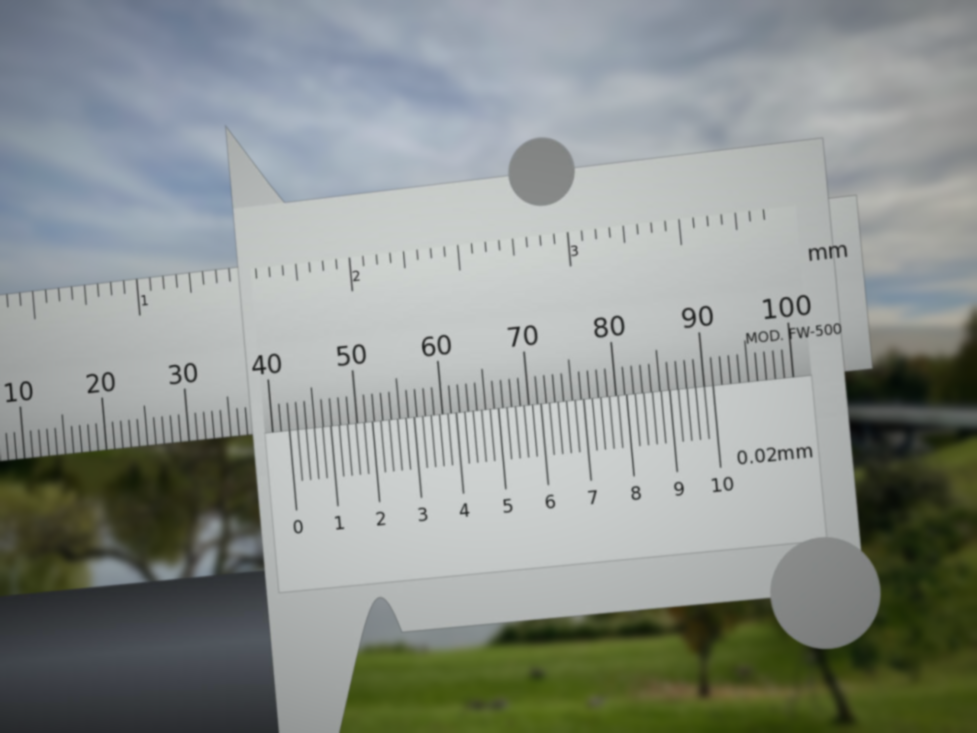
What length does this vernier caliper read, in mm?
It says 42.0 mm
